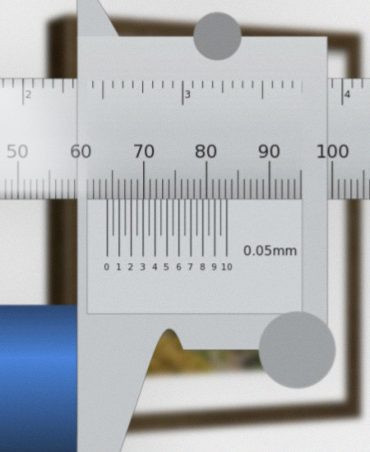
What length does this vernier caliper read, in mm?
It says 64.2 mm
